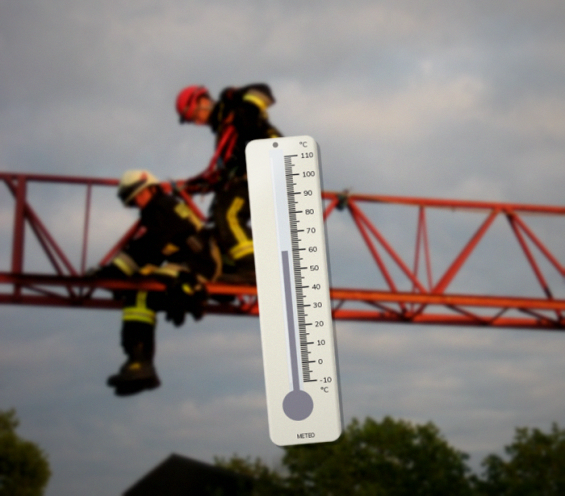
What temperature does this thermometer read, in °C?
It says 60 °C
